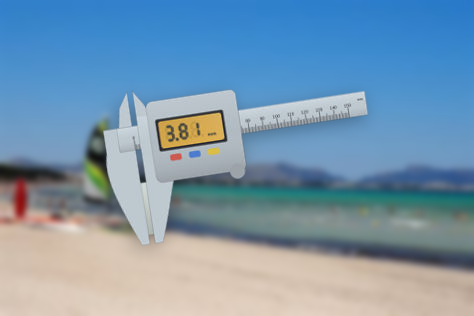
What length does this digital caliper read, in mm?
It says 3.81 mm
